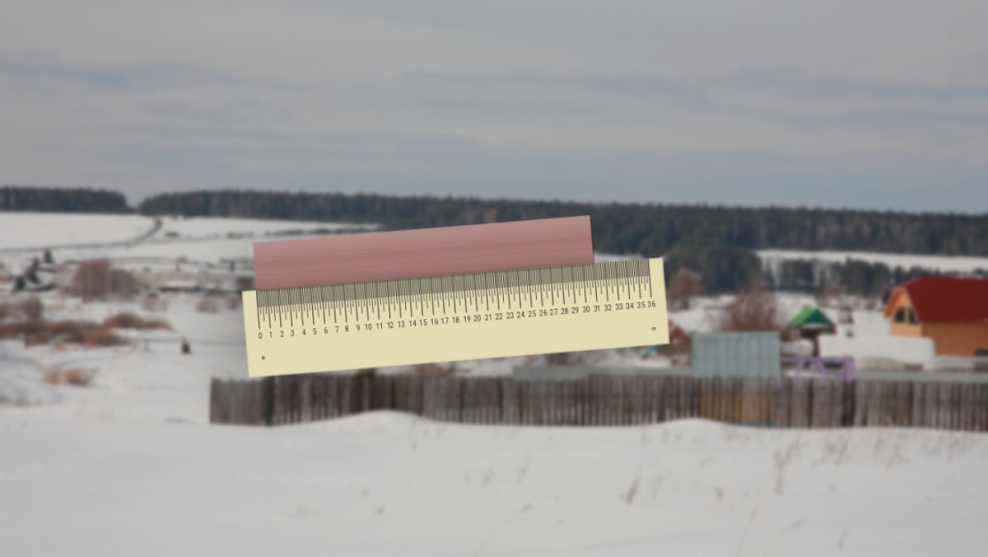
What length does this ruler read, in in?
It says 31 in
